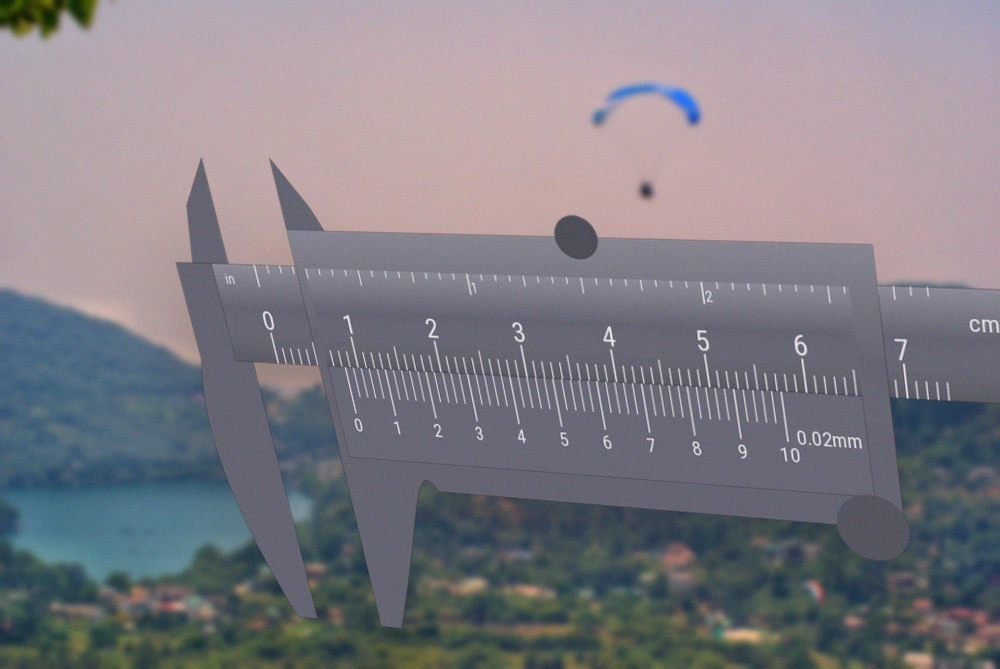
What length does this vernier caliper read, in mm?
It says 8.4 mm
